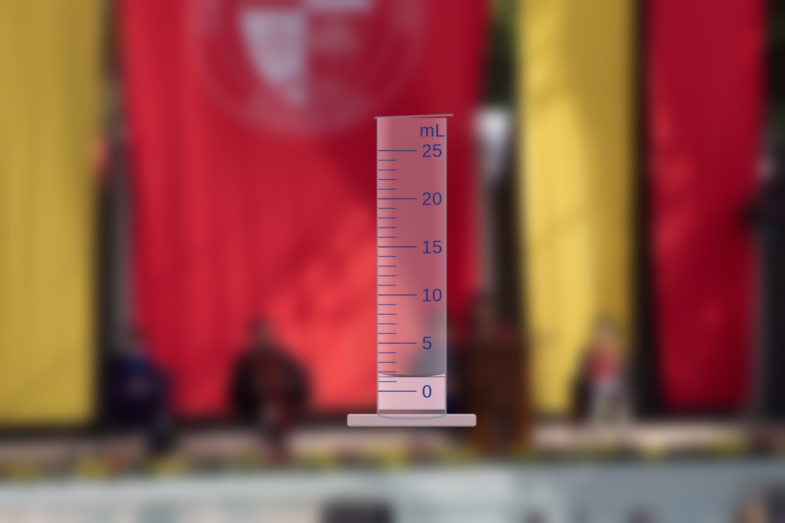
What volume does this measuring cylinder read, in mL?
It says 1.5 mL
